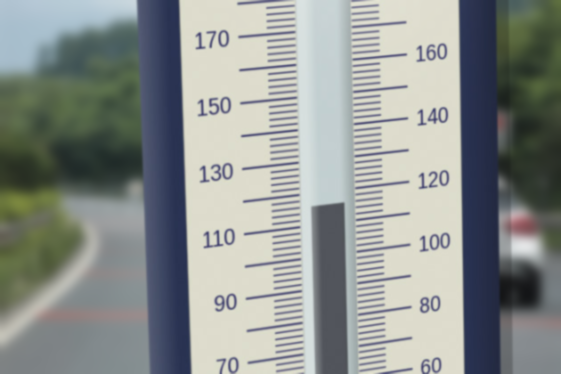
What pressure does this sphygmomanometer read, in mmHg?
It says 116 mmHg
